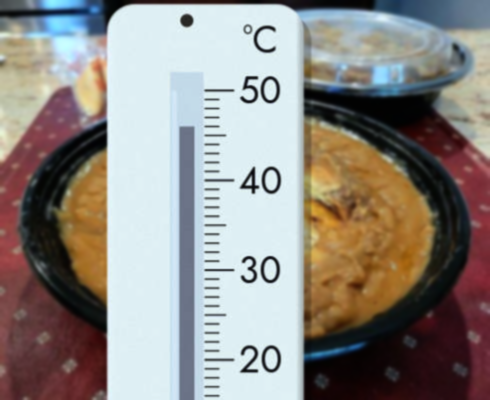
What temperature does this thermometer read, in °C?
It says 46 °C
